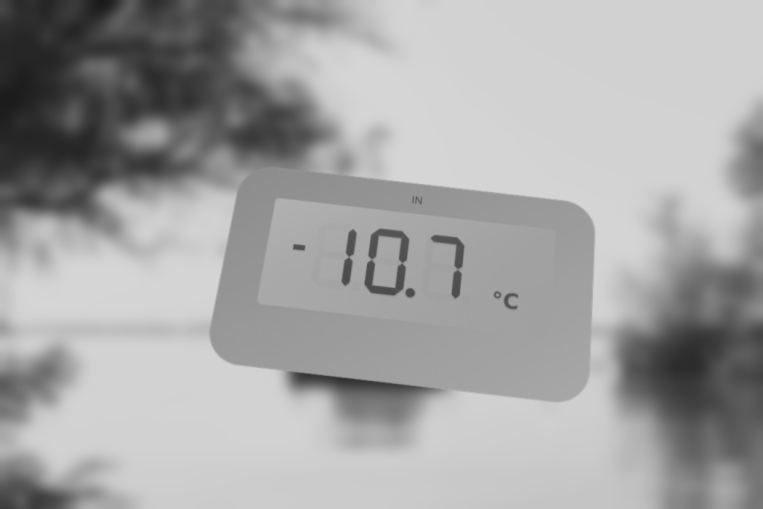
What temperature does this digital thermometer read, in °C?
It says -10.7 °C
